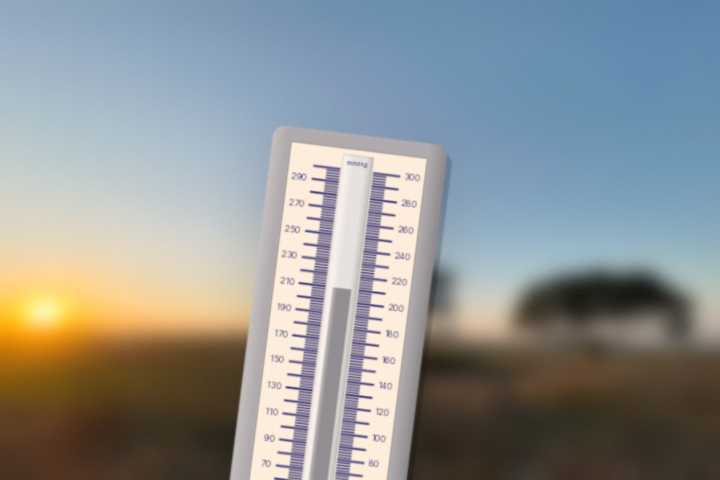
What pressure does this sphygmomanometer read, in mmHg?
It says 210 mmHg
